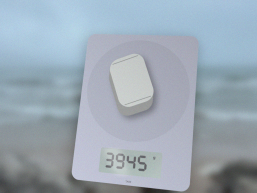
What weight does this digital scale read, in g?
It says 3945 g
